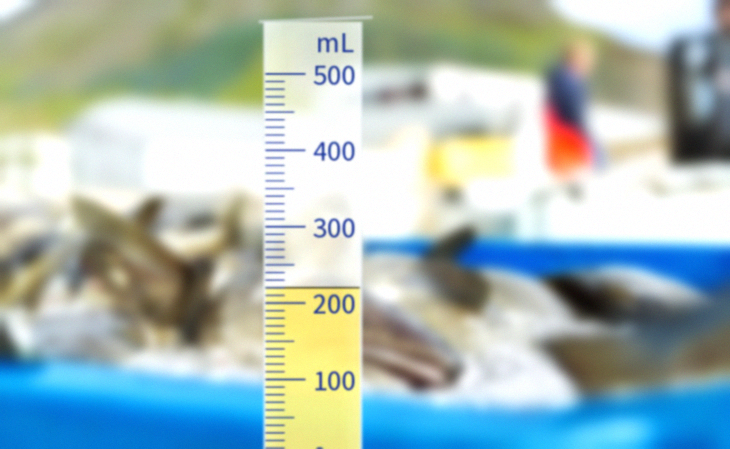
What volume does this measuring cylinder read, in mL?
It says 220 mL
